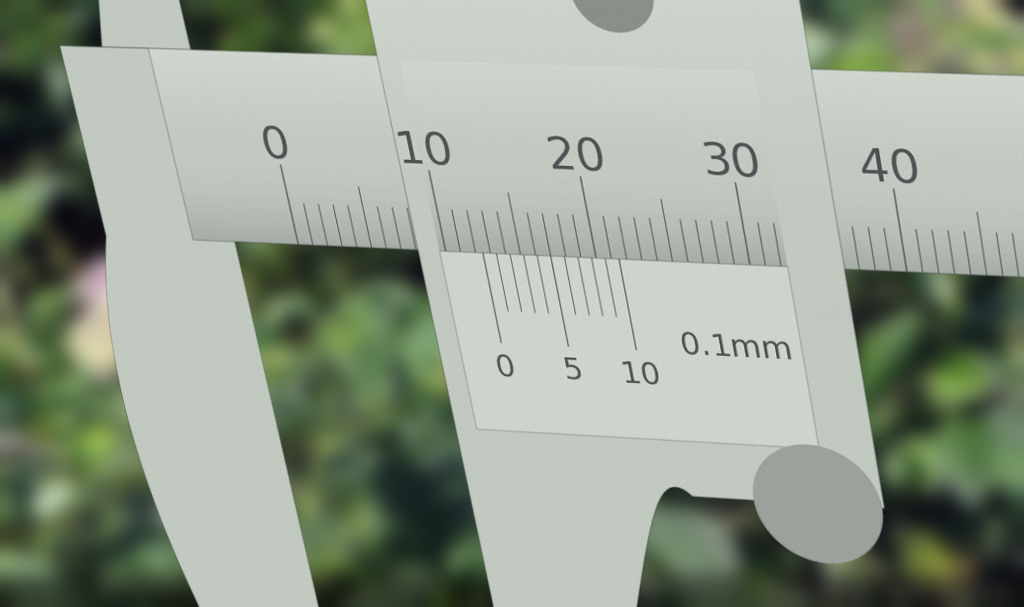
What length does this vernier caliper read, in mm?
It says 12.5 mm
